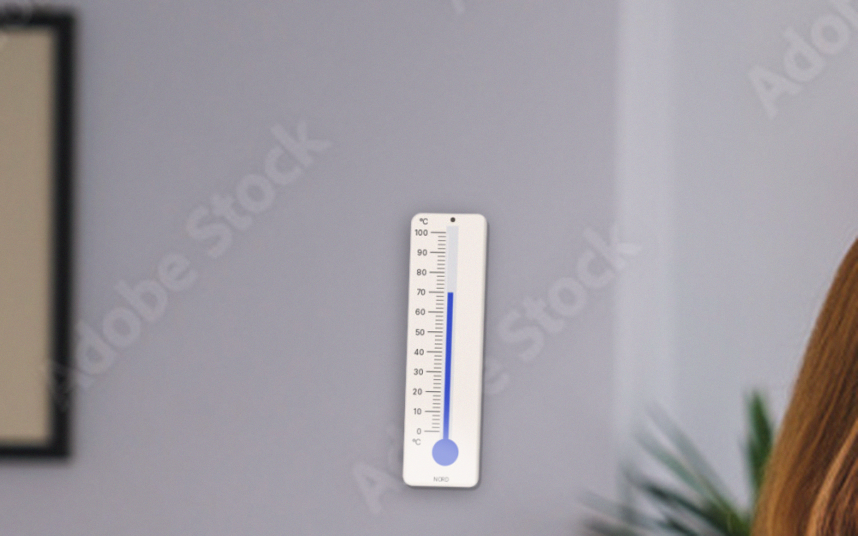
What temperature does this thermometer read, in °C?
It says 70 °C
